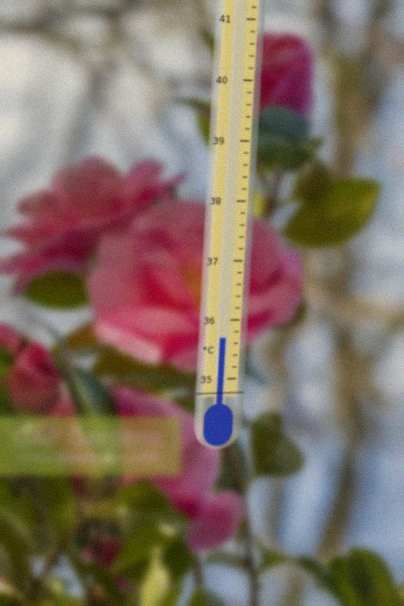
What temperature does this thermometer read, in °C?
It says 35.7 °C
